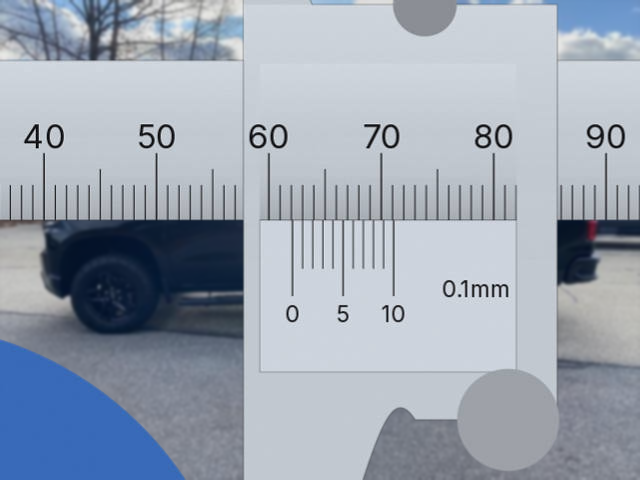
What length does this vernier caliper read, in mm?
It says 62.1 mm
